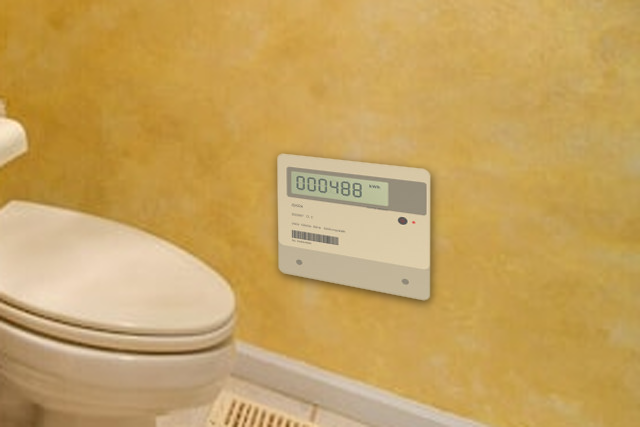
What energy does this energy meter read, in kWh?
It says 488 kWh
